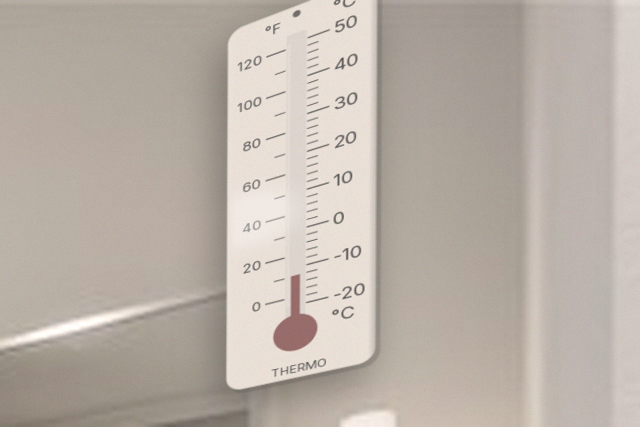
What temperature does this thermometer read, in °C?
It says -12 °C
